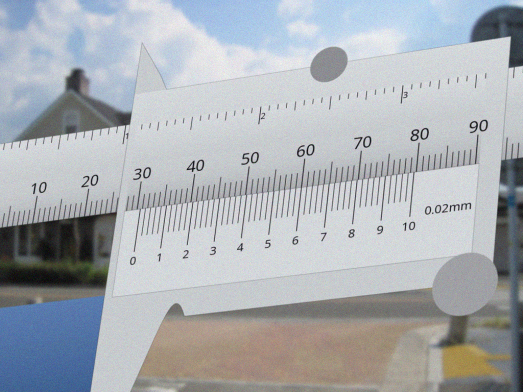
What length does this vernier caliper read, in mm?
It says 30.6 mm
